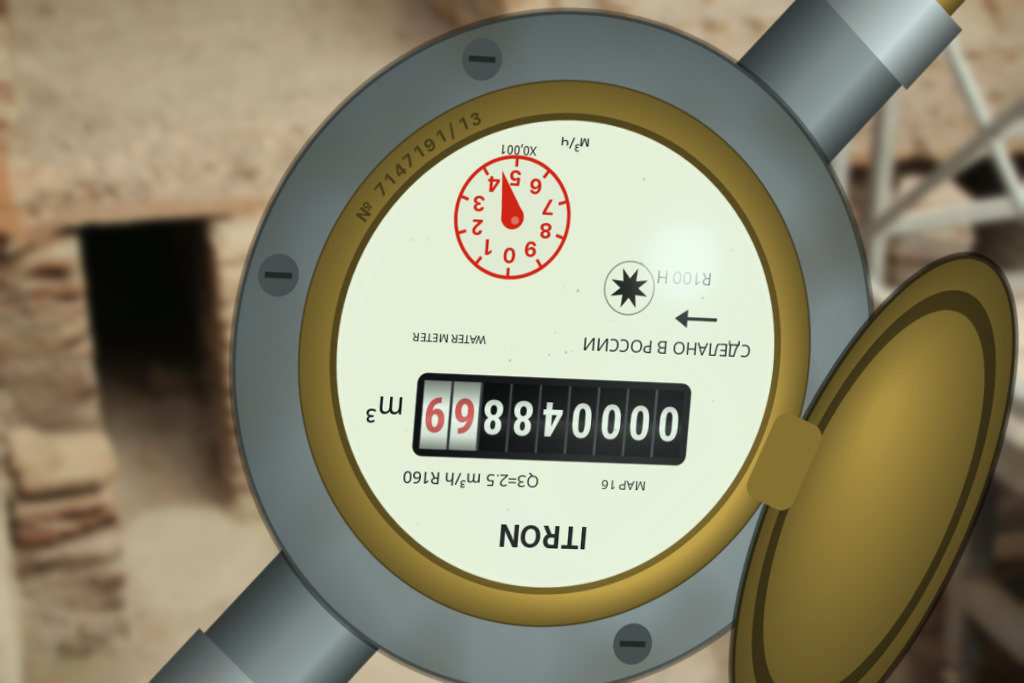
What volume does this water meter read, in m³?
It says 488.694 m³
